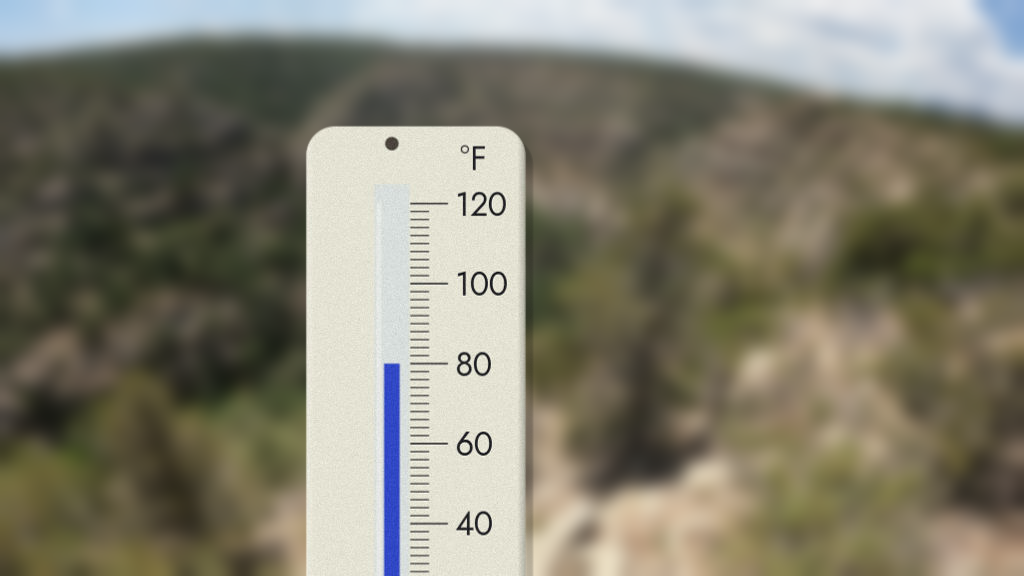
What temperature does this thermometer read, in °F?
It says 80 °F
